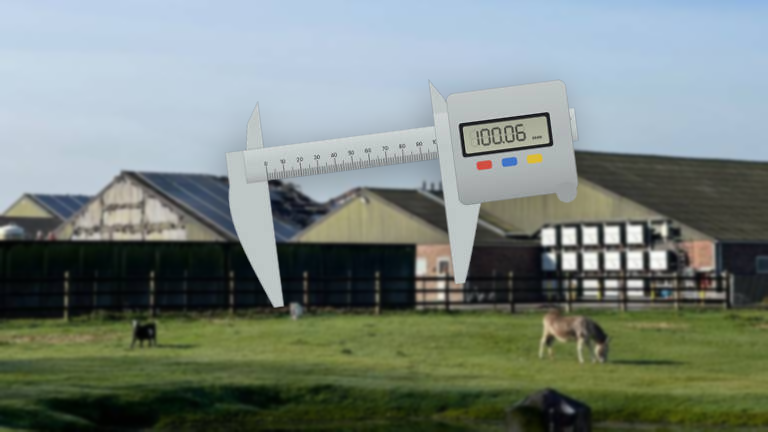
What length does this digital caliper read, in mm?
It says 100.06 mm
